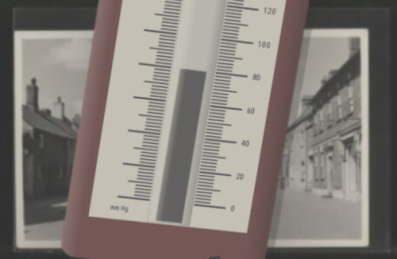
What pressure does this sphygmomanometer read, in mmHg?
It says 80 mmHg
